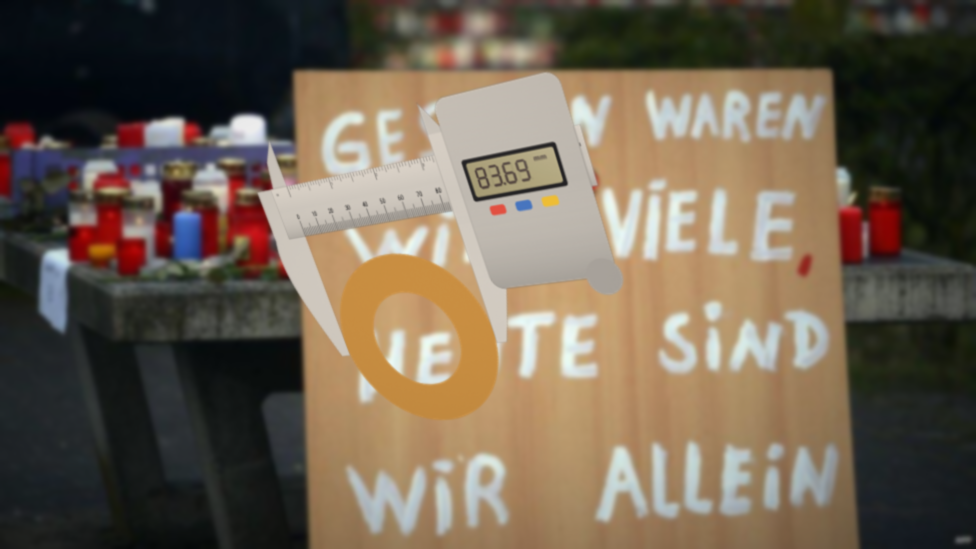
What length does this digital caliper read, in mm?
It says 83.69 mm
